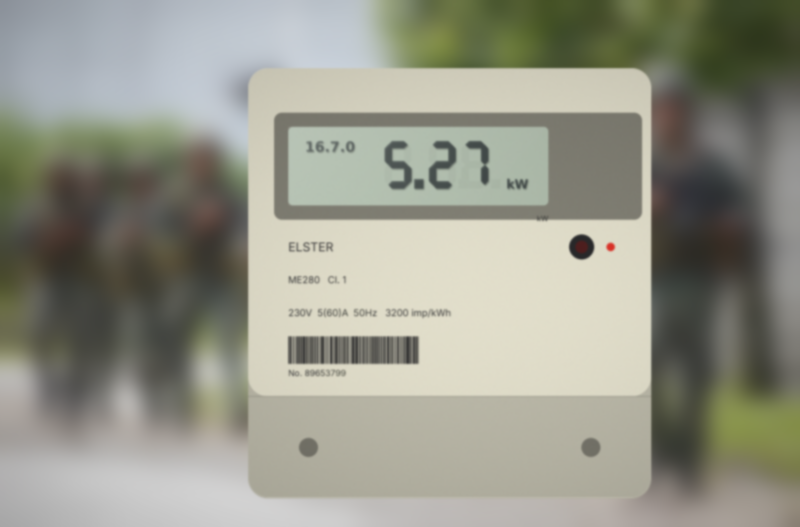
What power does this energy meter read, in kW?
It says 5.27 kW
